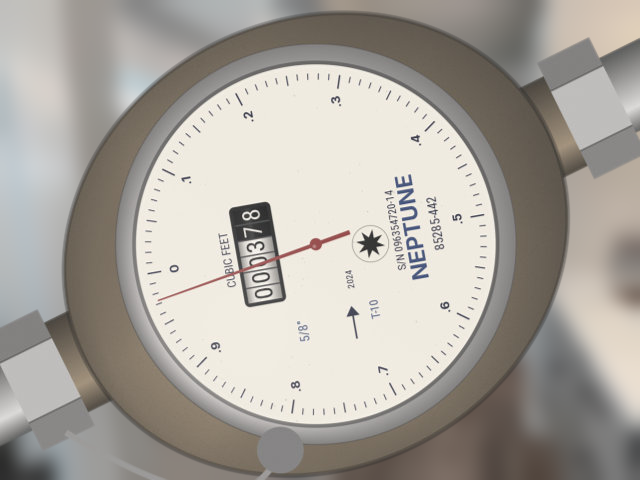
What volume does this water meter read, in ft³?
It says 377.97 ft³
